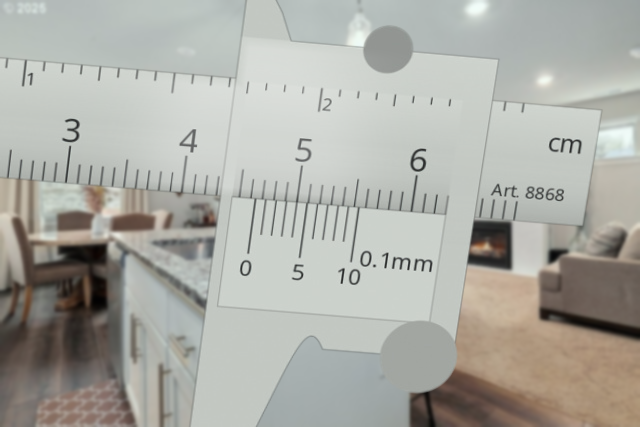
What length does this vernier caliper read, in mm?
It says 46.4 mm
